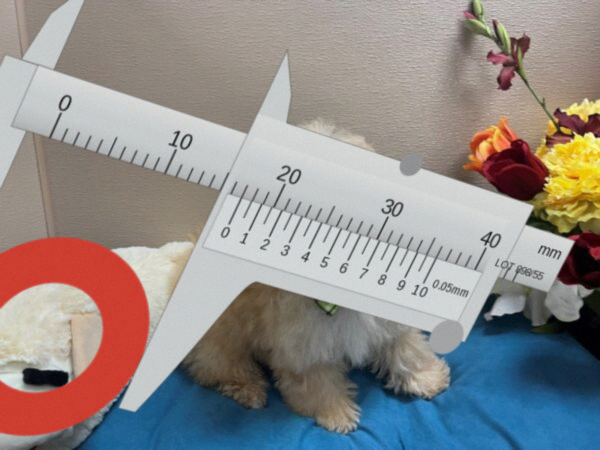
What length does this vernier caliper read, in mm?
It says 17.0 mm
